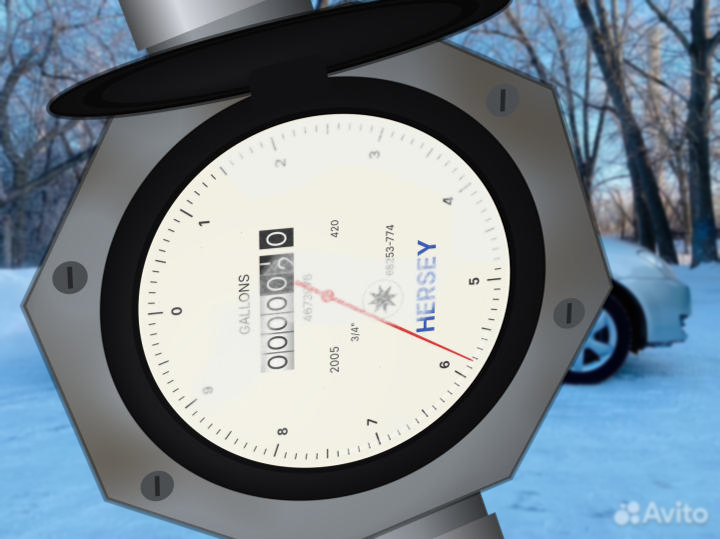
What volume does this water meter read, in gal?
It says 15.8 gal
